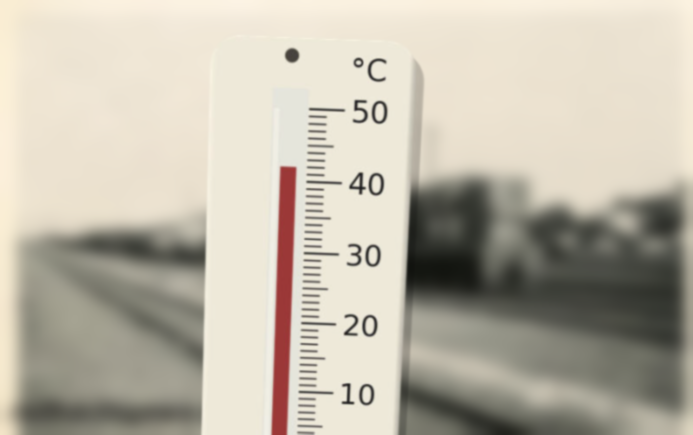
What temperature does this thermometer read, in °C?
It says 42 °C
